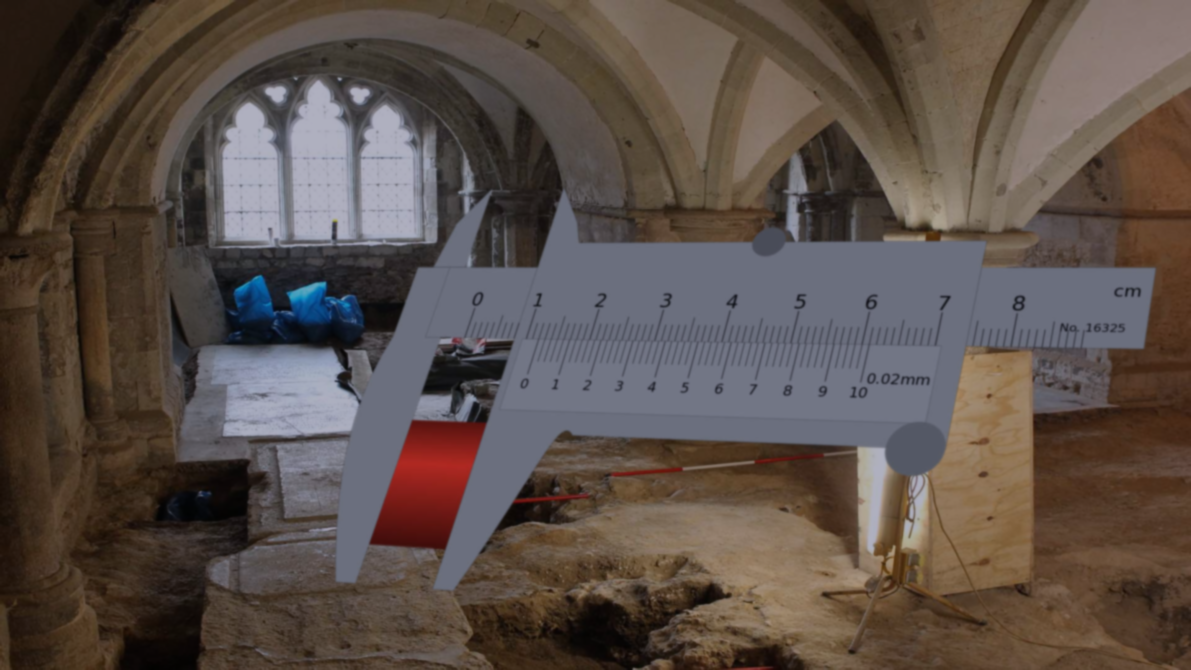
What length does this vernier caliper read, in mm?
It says 12.0 mm
